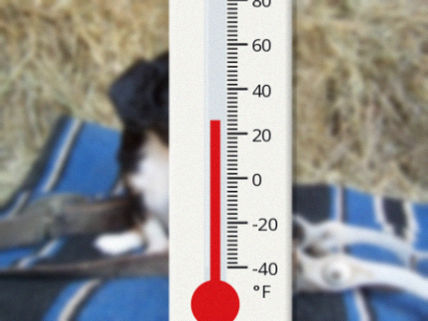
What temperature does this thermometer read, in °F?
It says 26 °F
